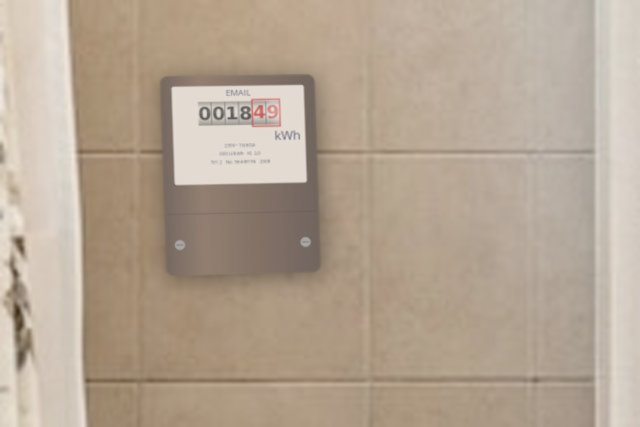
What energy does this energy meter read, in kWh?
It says 18.49 kWh
